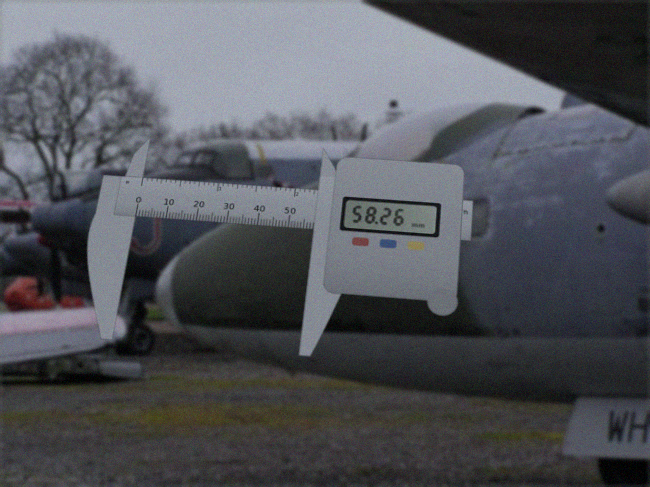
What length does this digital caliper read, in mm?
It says 58.26 mm
